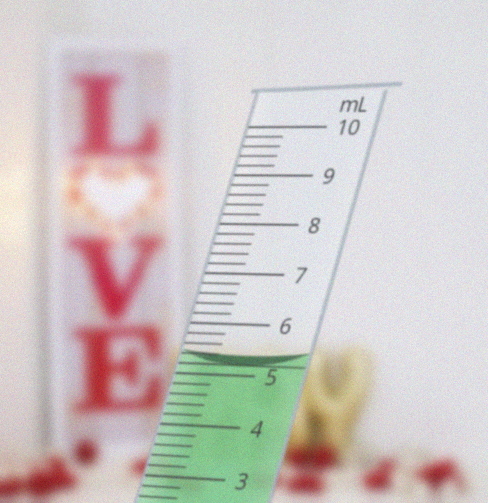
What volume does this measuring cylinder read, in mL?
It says 5.2 mL
